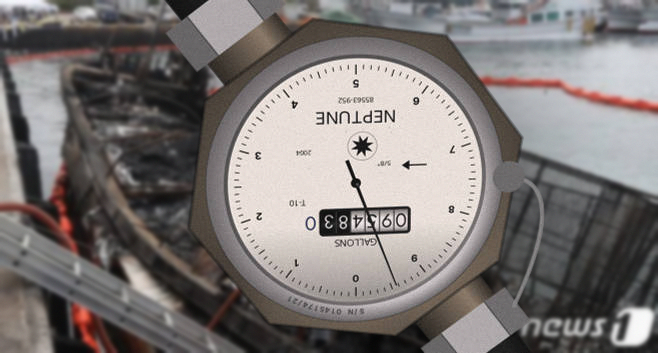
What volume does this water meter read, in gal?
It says 954829.4 gal
